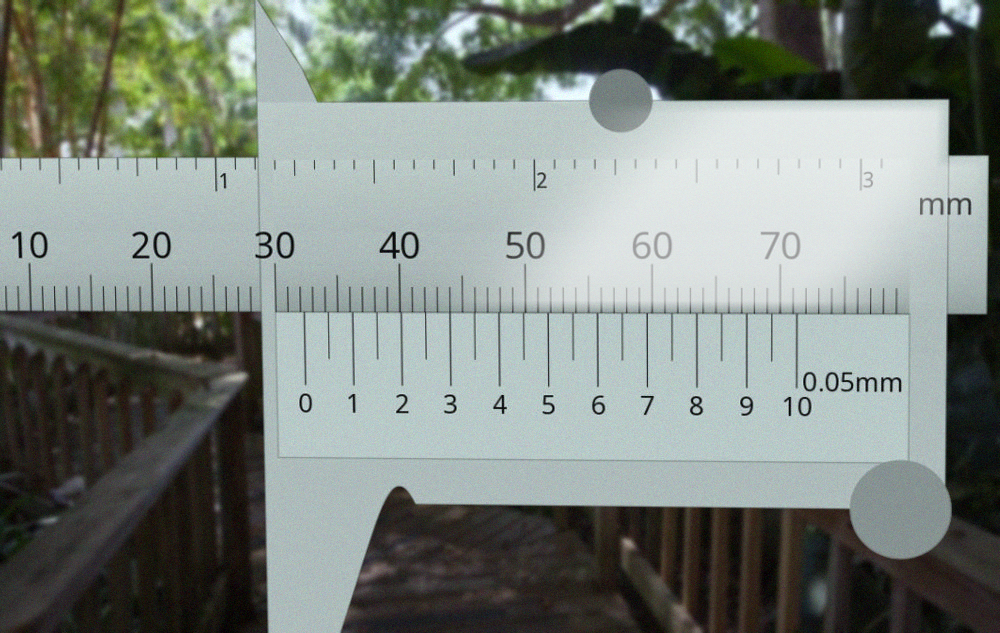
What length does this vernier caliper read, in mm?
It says 32.3 mm
